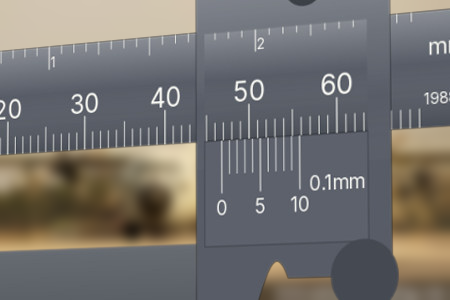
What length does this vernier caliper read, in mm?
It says 46.8 mm
